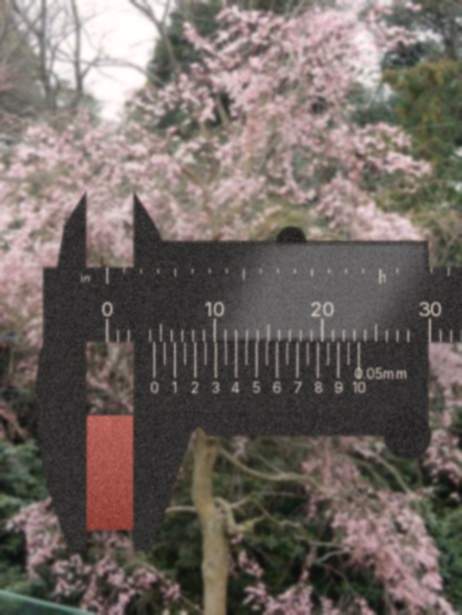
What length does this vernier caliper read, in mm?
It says 4.4 mm
